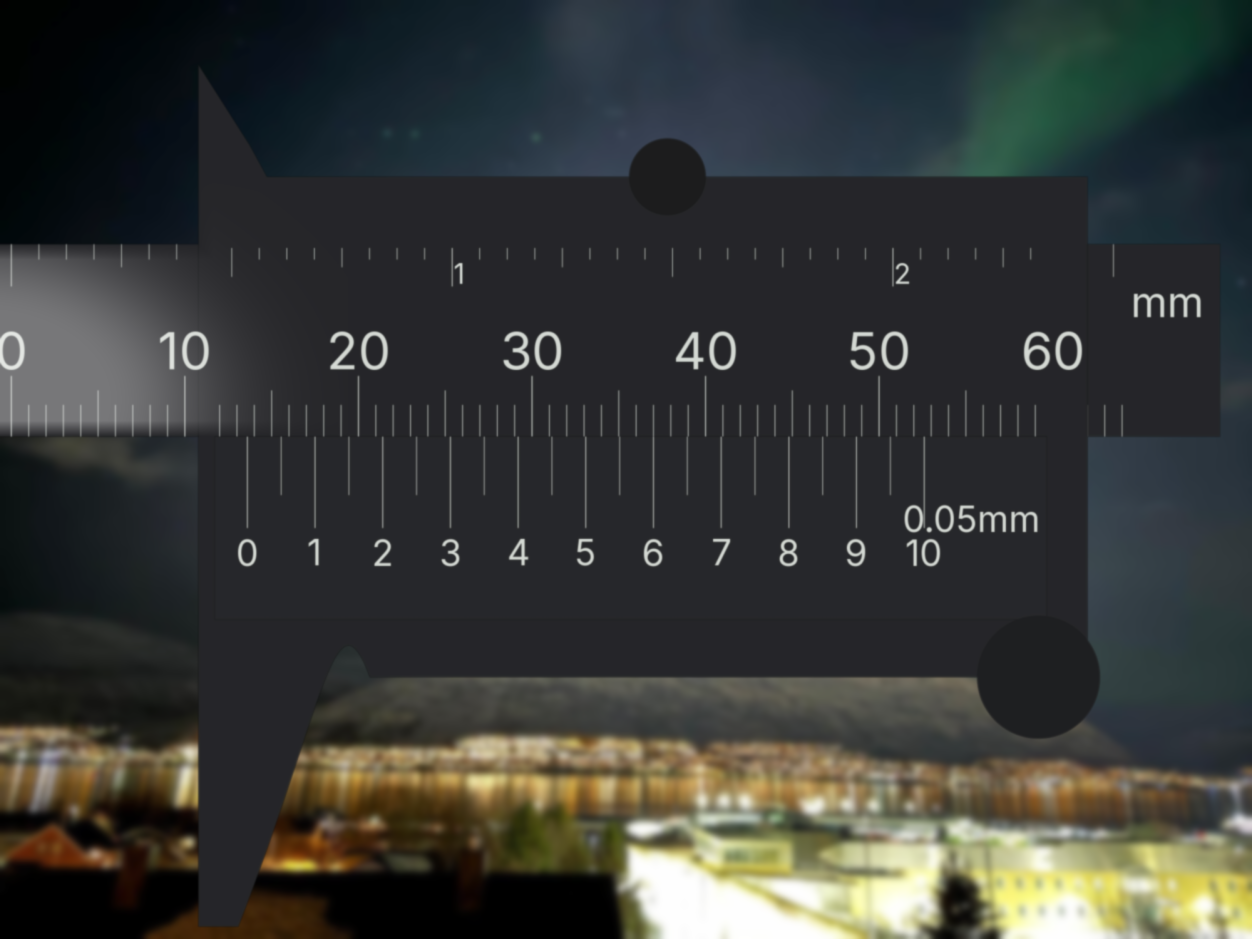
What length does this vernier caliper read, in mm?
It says 13.6 mm
